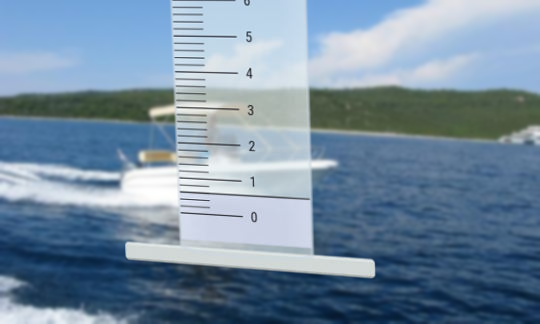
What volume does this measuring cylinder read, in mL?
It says 0.6 mL
